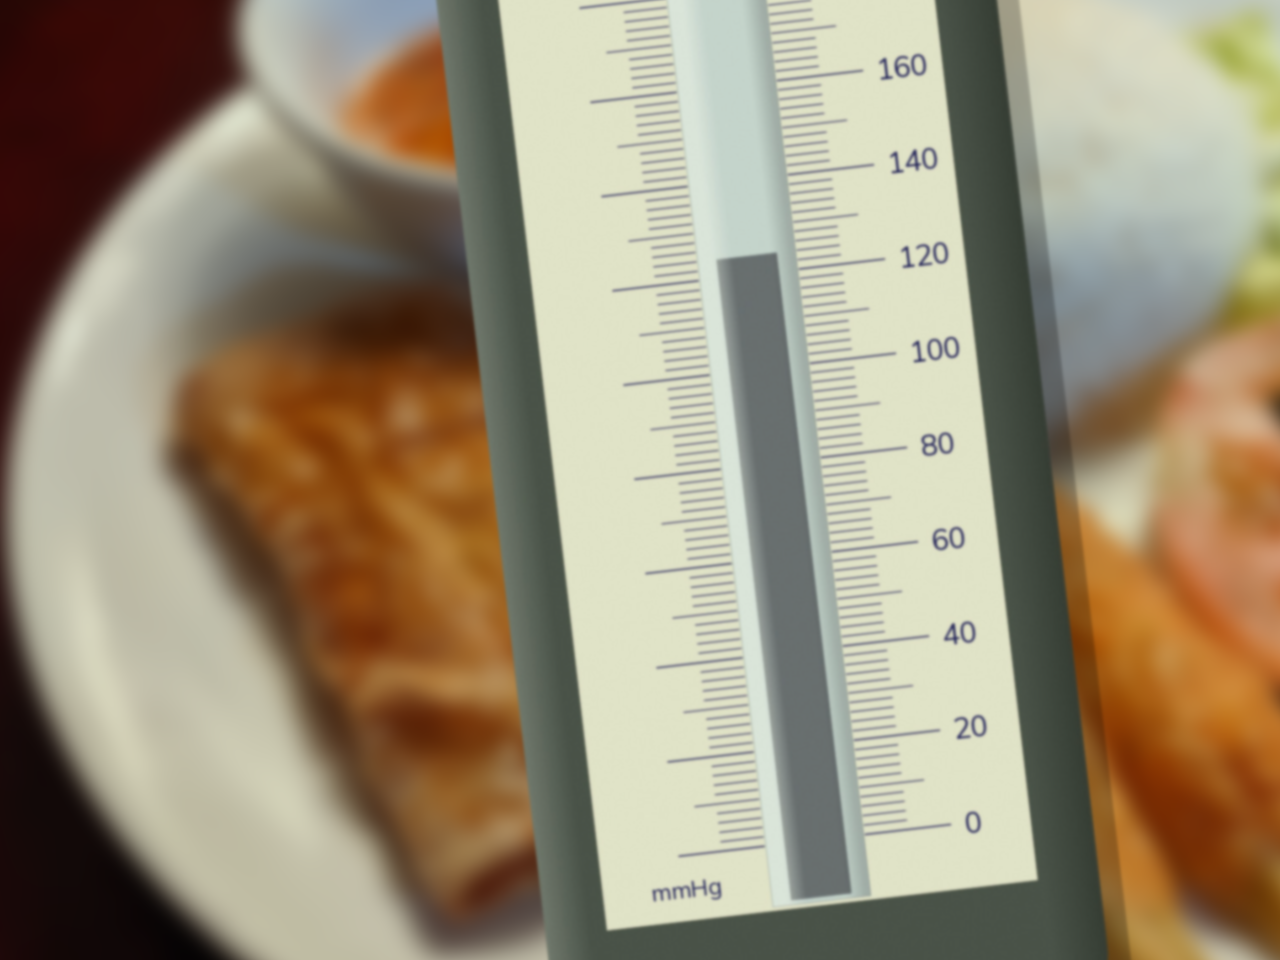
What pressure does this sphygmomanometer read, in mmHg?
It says 124 mmHg
